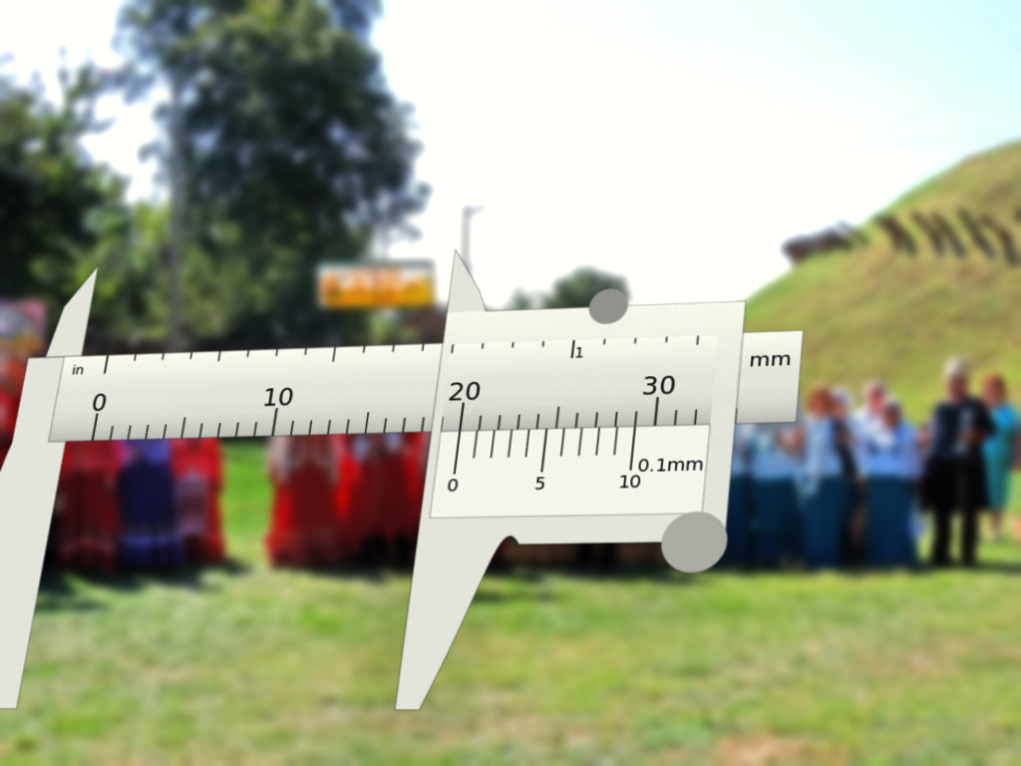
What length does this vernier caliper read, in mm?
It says 20.0 mm
